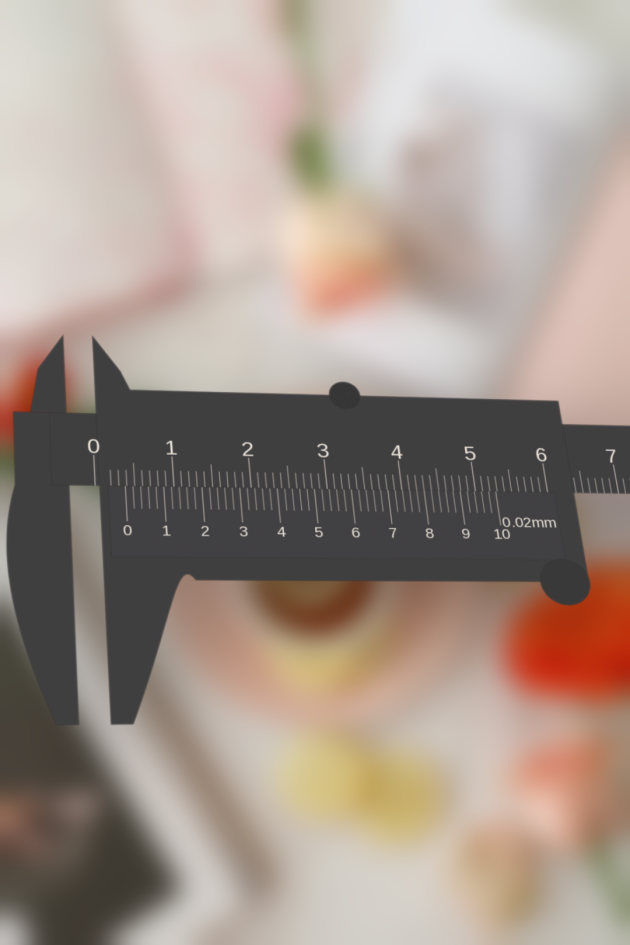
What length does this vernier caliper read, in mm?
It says 3.8 mm
